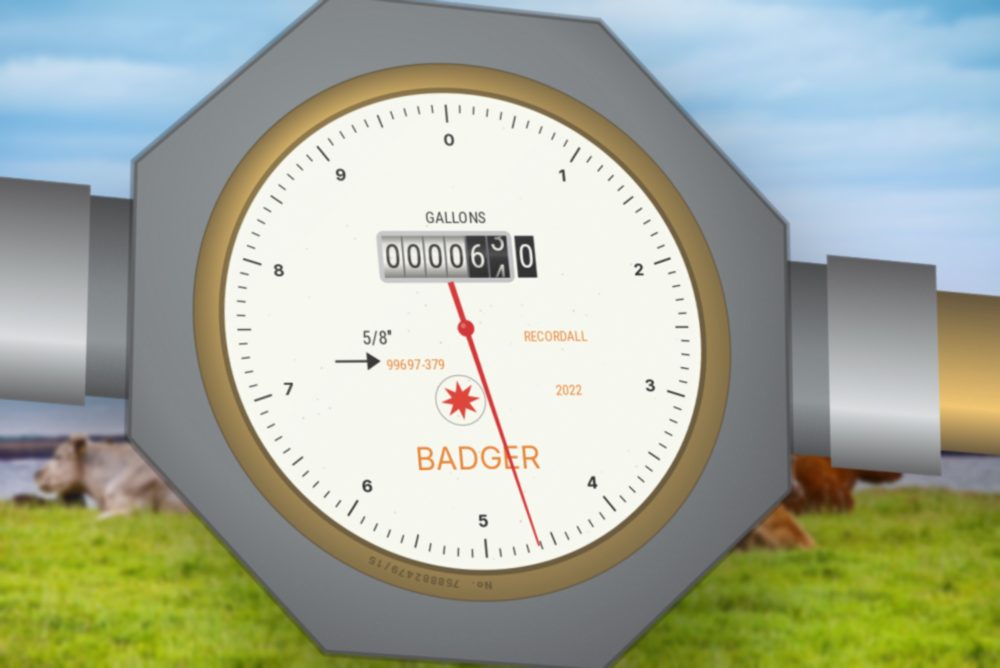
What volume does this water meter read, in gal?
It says 634.6 gal
